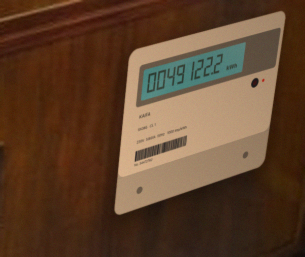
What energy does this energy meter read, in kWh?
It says 49122.2 kWh
